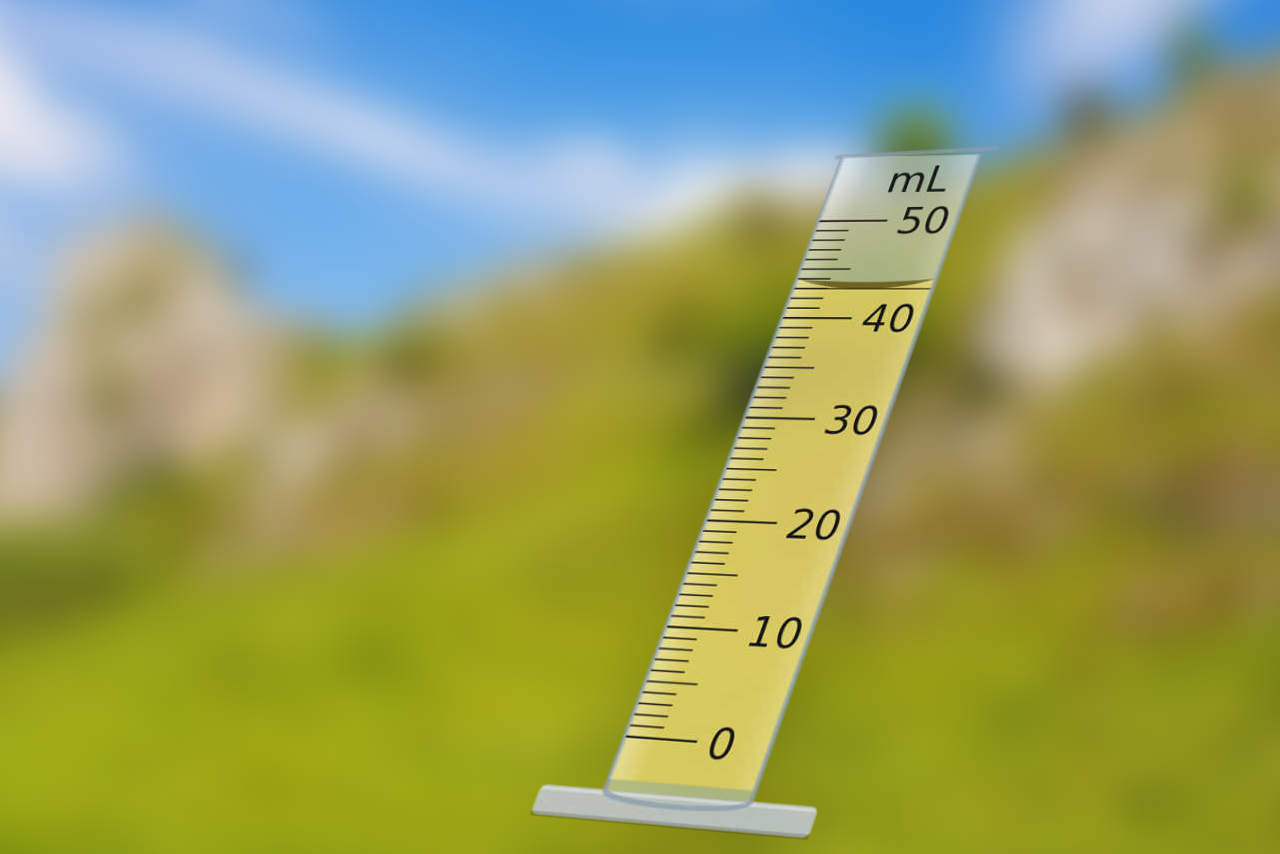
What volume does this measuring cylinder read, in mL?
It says 43 mL
